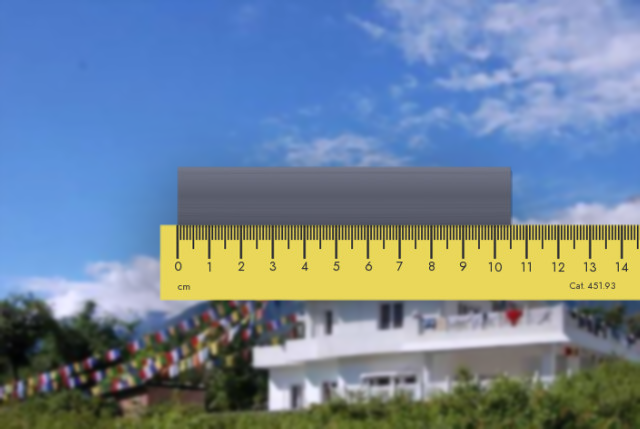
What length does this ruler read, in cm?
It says 10.5 cm
